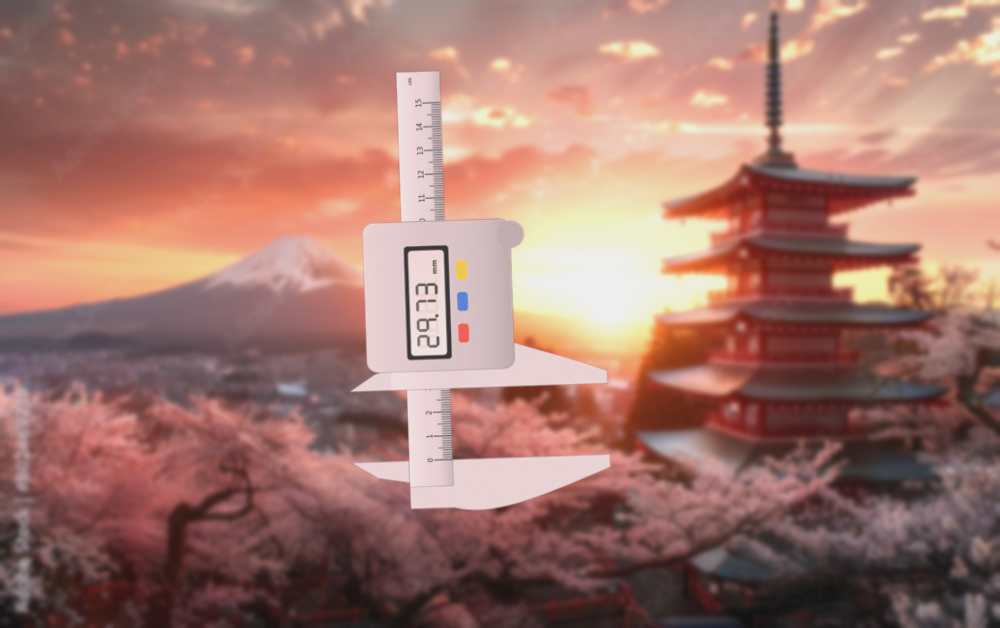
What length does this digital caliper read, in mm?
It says 29.73 mm
